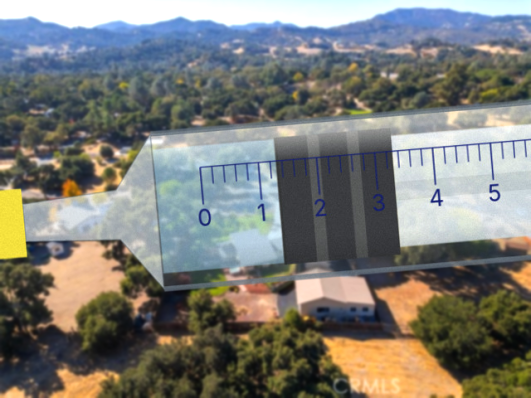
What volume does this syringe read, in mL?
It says 1.3 mL
